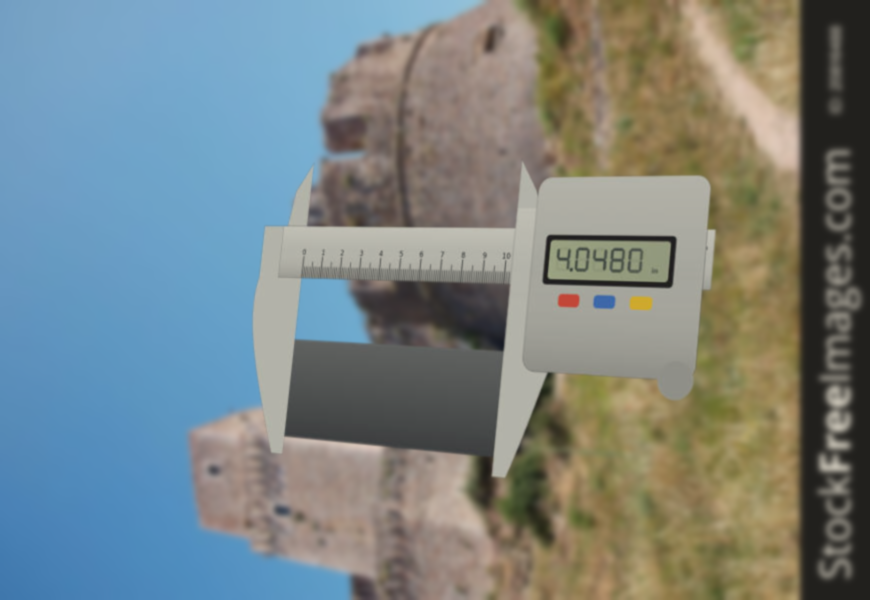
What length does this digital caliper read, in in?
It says 4.0480 in
